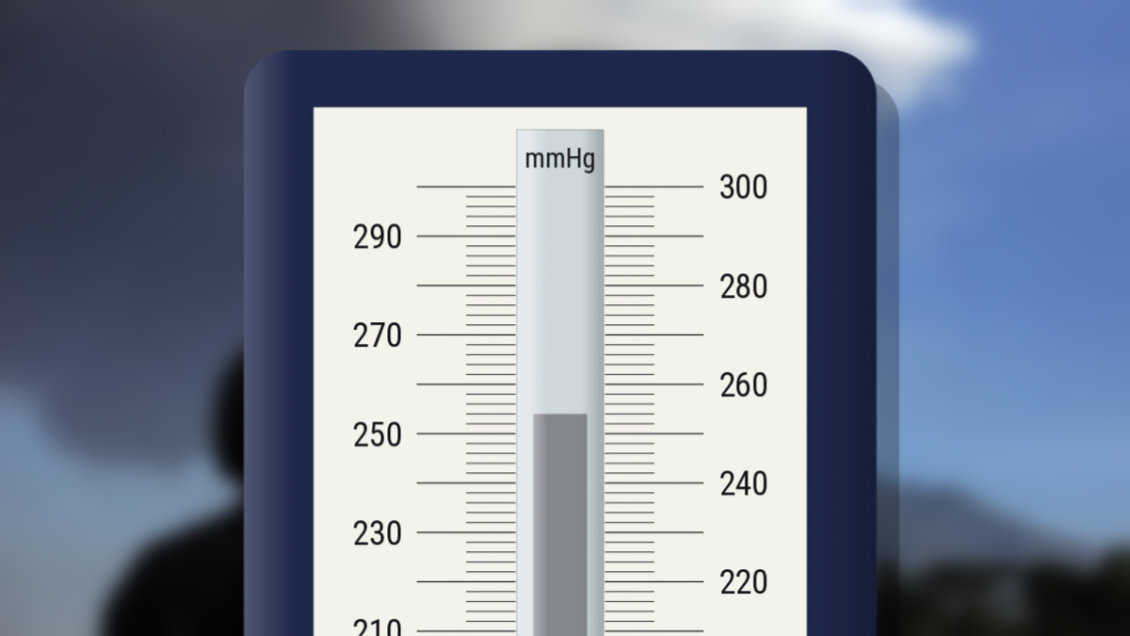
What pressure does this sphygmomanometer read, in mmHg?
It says 254 mmHg
